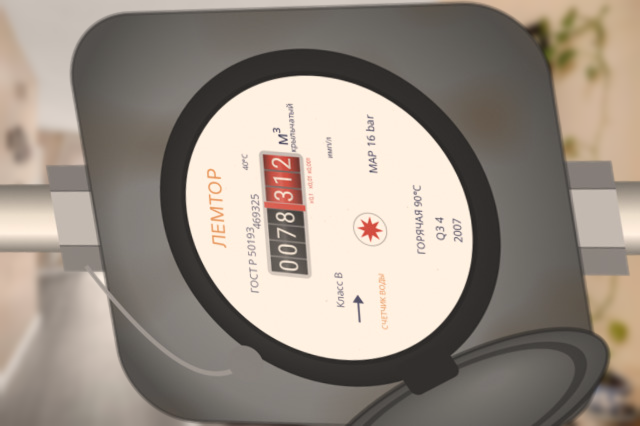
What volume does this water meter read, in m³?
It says 78.312 m³
